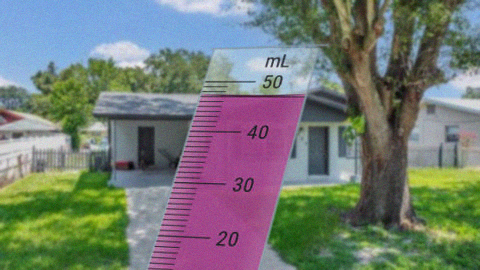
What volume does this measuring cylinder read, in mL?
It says 47 mL
